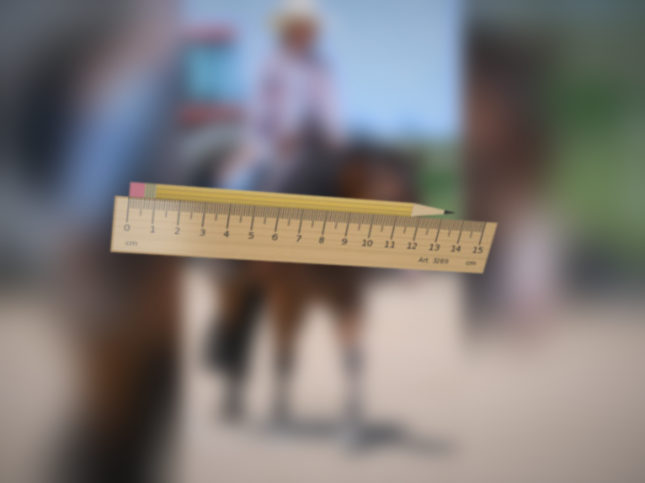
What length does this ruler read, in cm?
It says 13.5 cm
